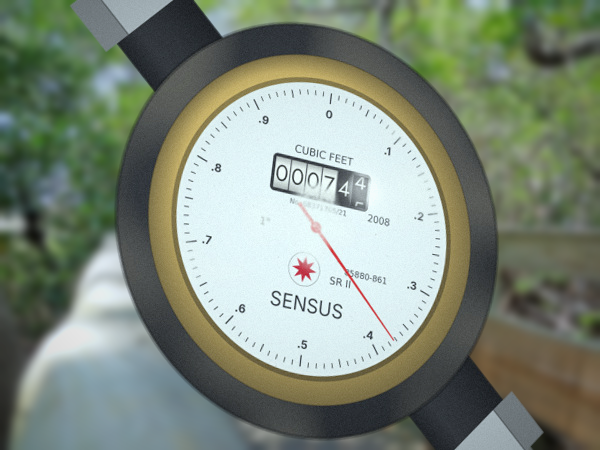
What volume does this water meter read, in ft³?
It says 744.37 ft³
